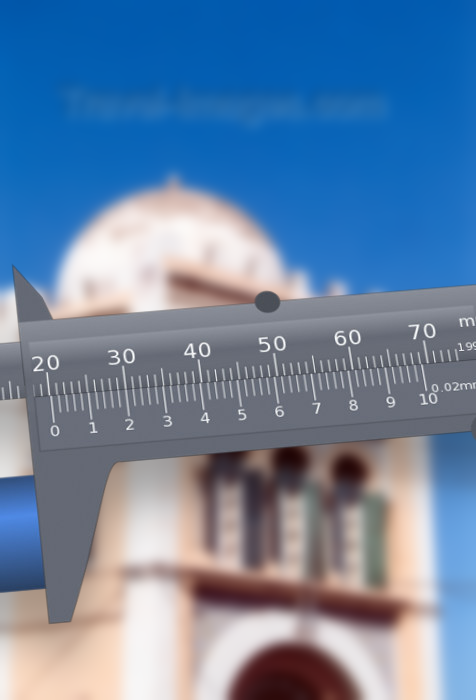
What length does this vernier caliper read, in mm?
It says 20.2 mm
